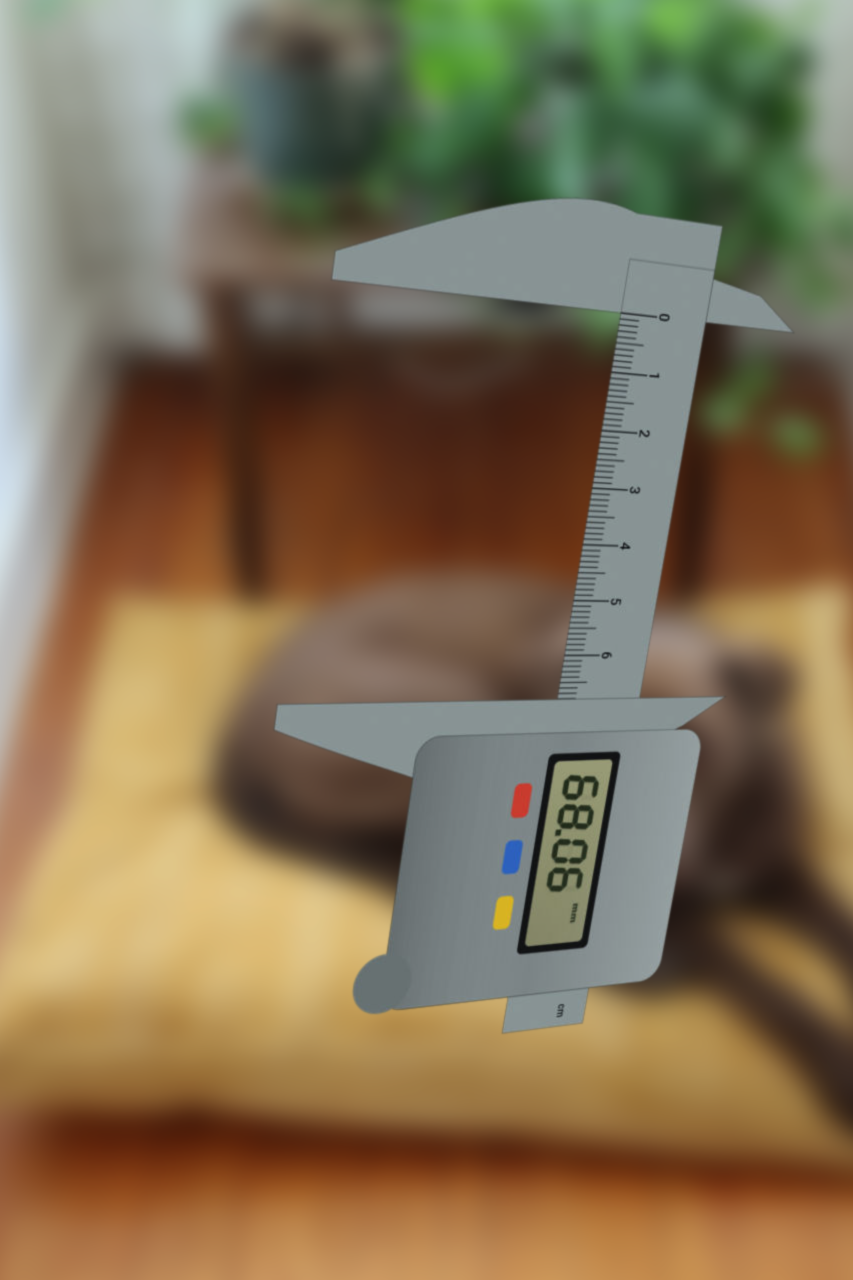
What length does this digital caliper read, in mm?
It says 68.06 mm
